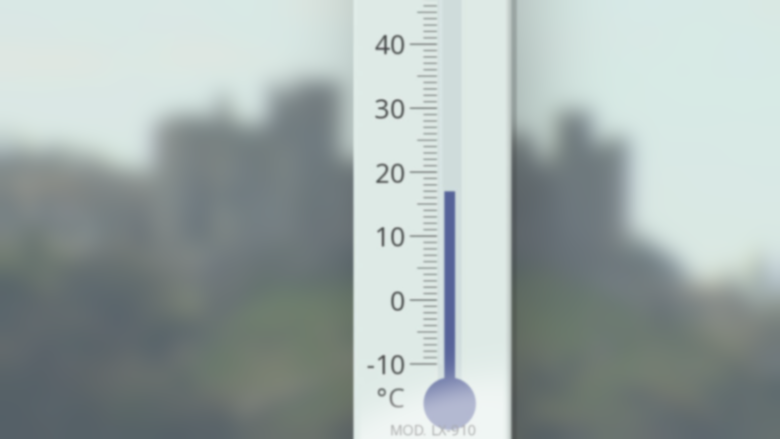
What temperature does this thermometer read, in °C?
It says 17 °C
